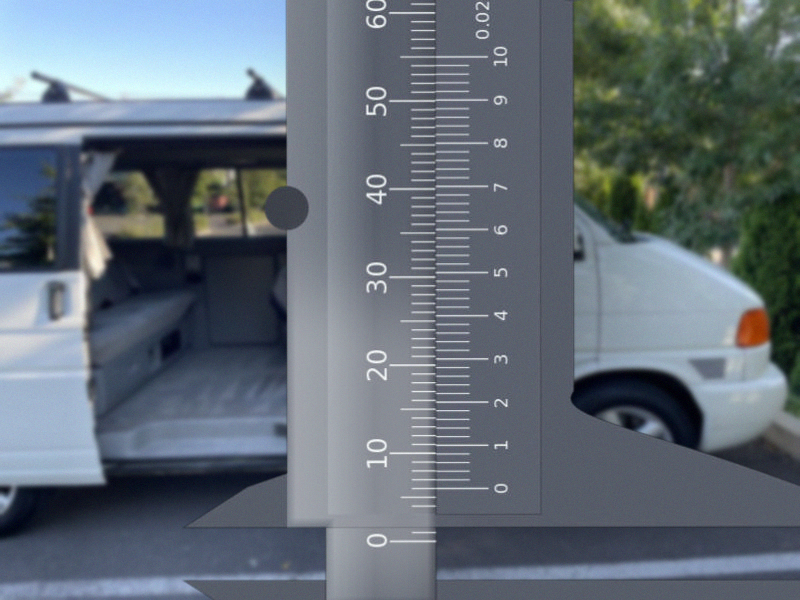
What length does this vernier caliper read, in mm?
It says 6.0 mm
